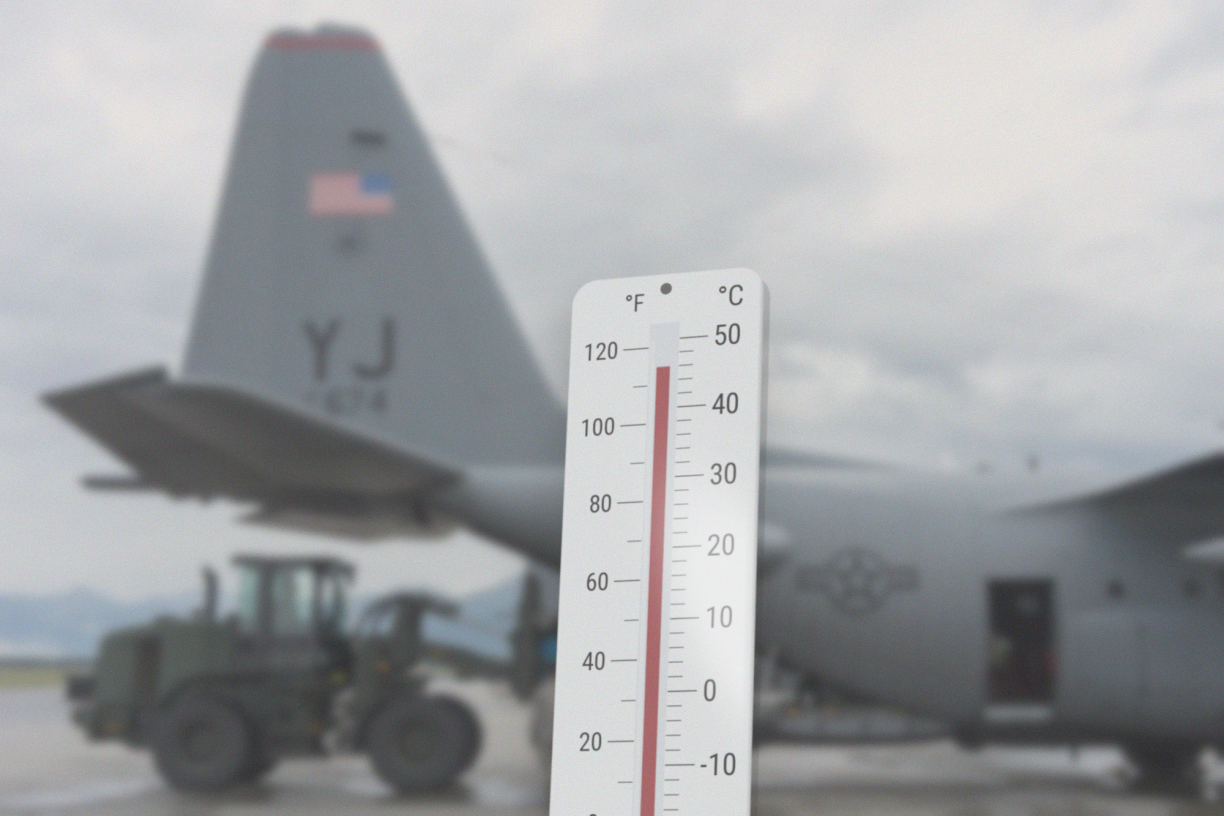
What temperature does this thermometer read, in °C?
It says 46 °C
